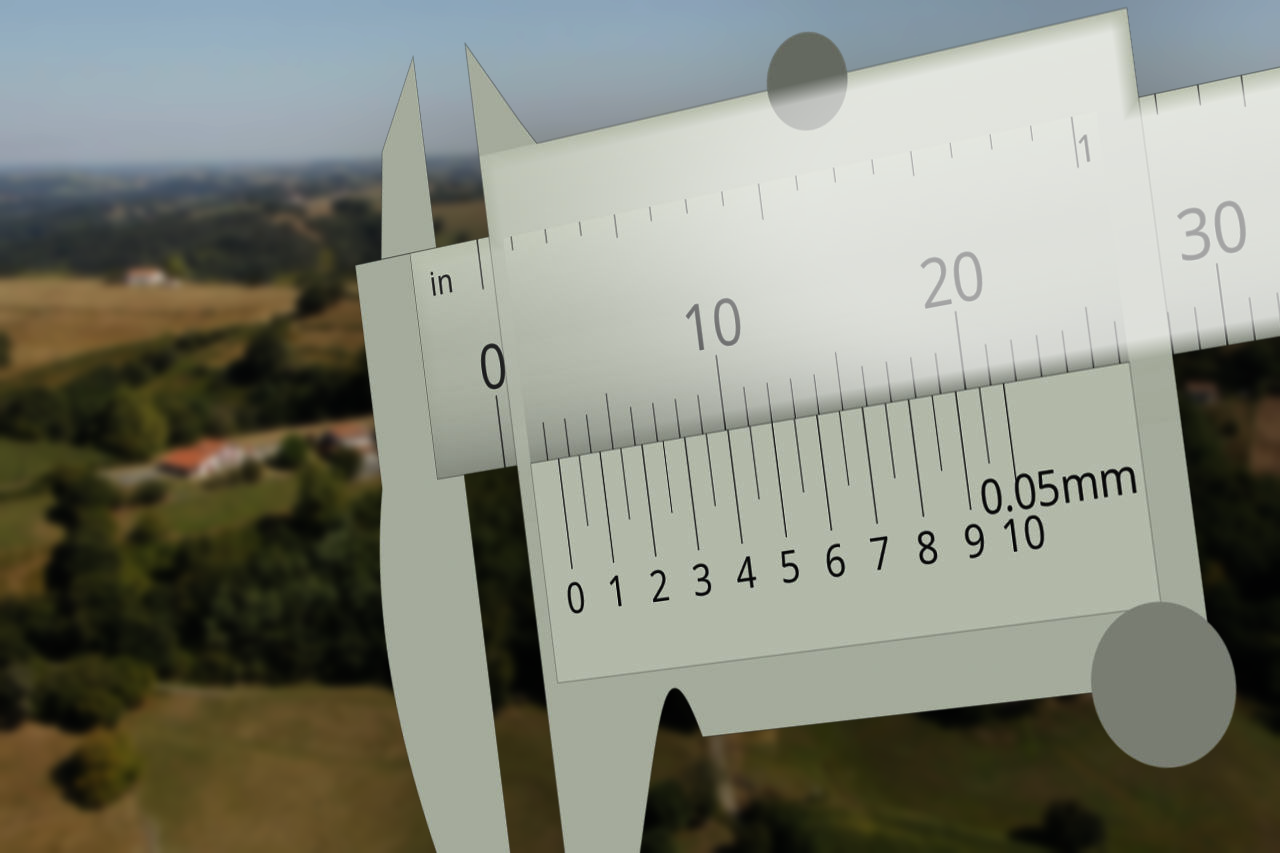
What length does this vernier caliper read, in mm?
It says 2.5 mm
